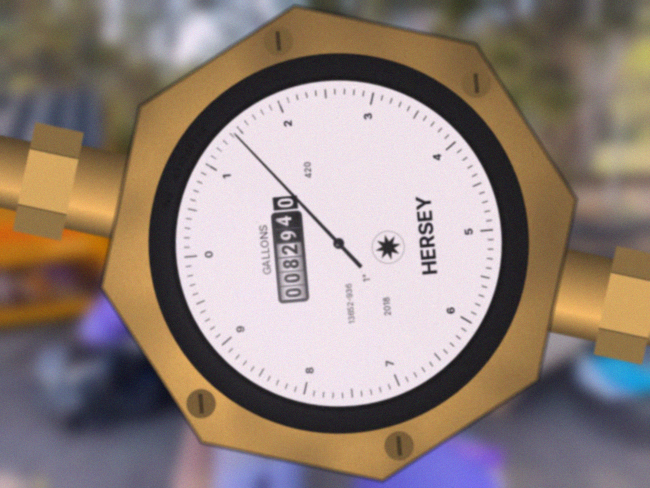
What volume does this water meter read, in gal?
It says 82941.4 gal
